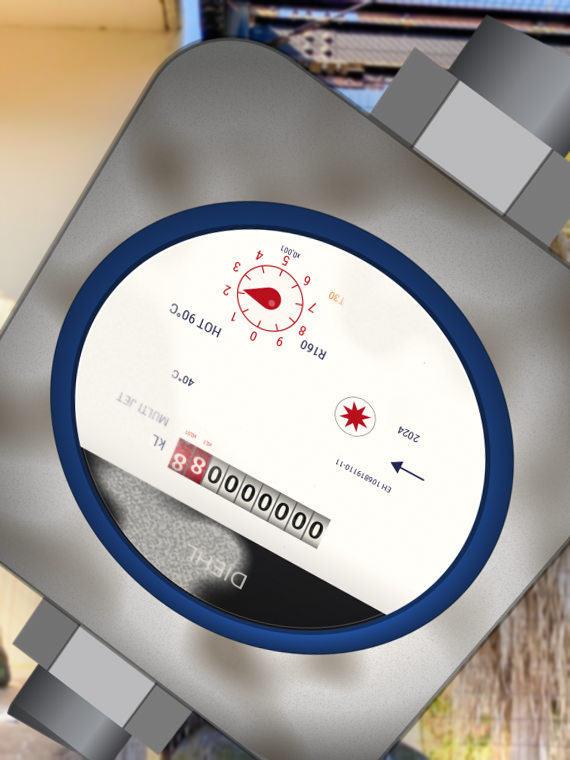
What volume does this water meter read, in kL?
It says 0.882 kL
